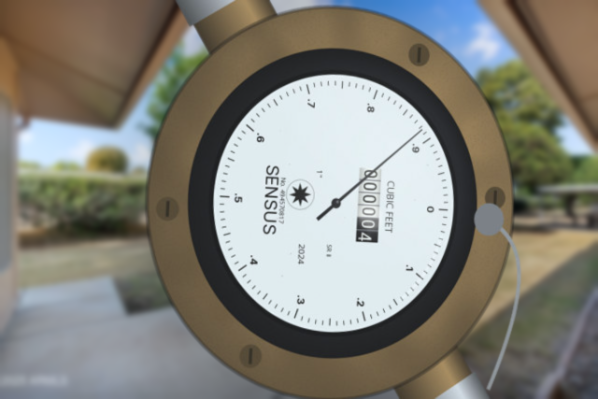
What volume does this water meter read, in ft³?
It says 3.88 ft³
